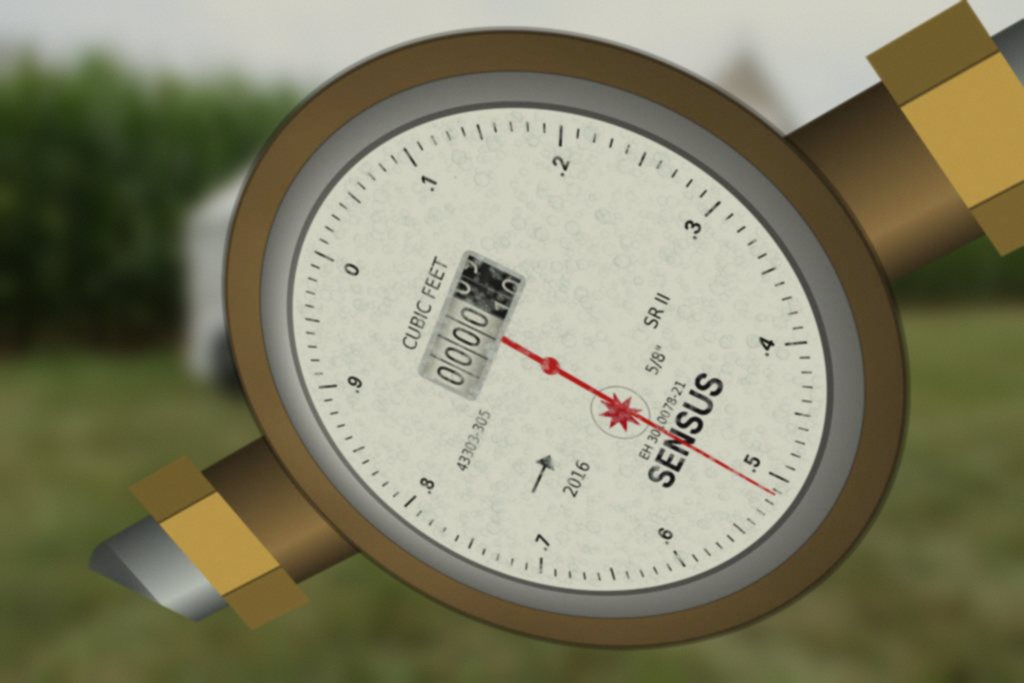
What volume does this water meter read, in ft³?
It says 9.51 ft³
